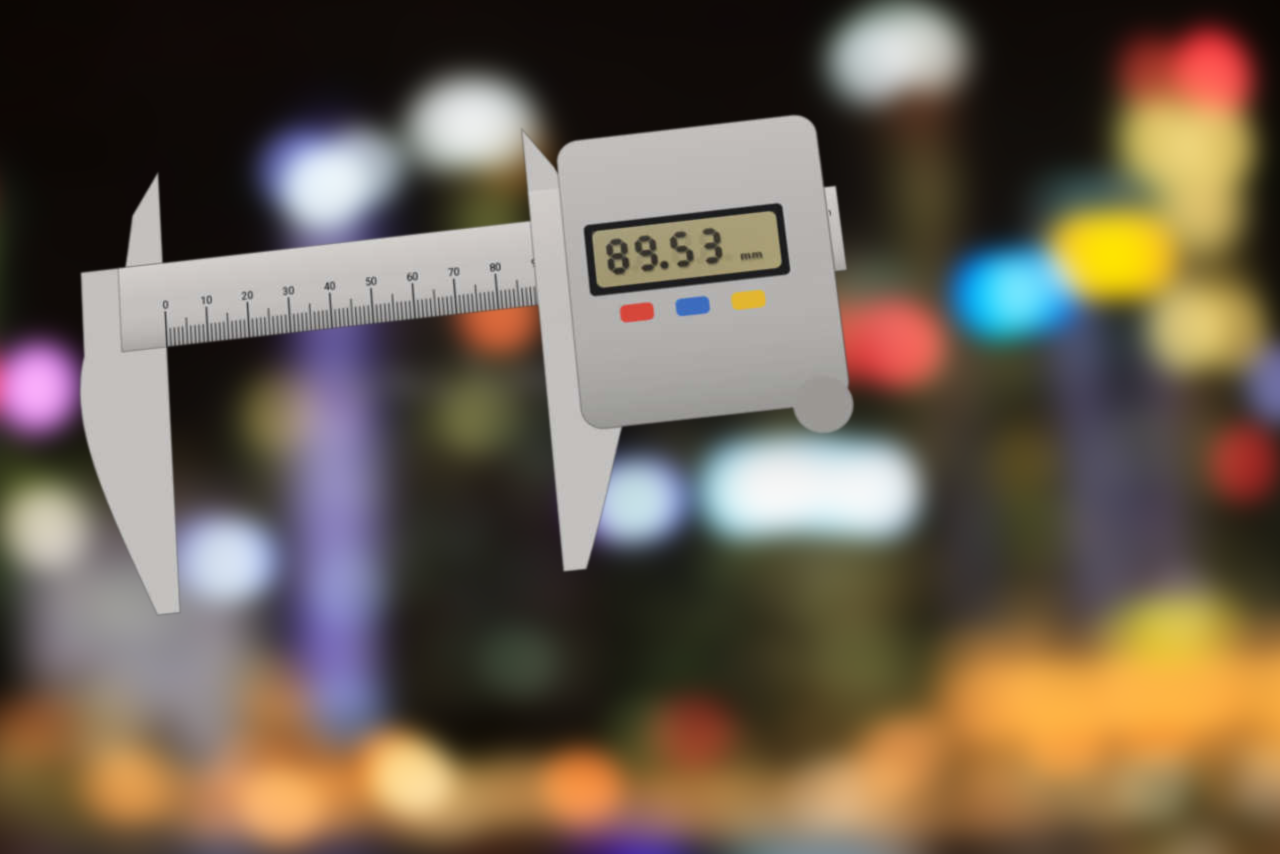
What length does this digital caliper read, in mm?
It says 89.53 mm
